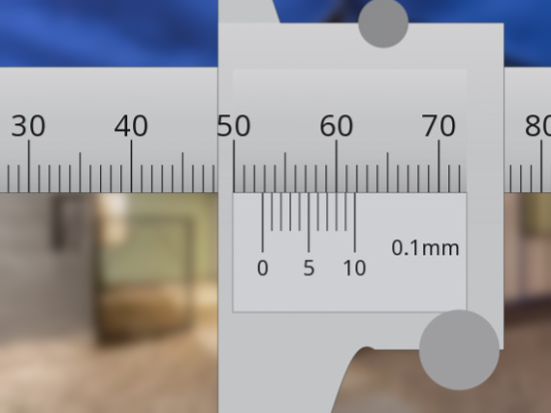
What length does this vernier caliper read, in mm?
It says 52.8 mm
